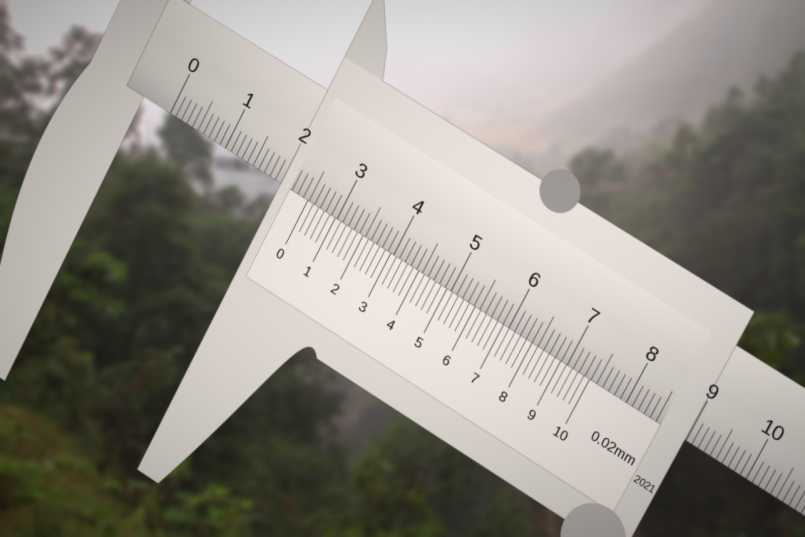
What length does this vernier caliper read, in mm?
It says 24.8 mm
